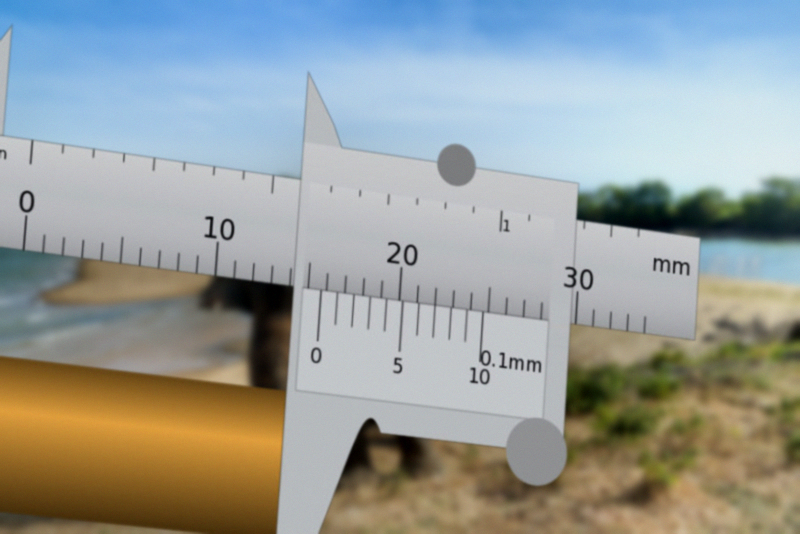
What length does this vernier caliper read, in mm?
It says 15.7 mm
